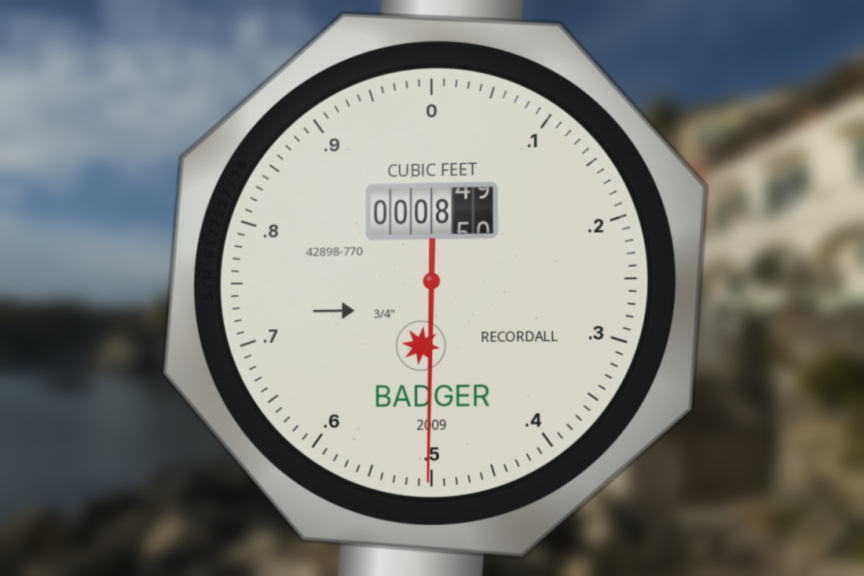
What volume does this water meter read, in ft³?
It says 849.50 ft³
